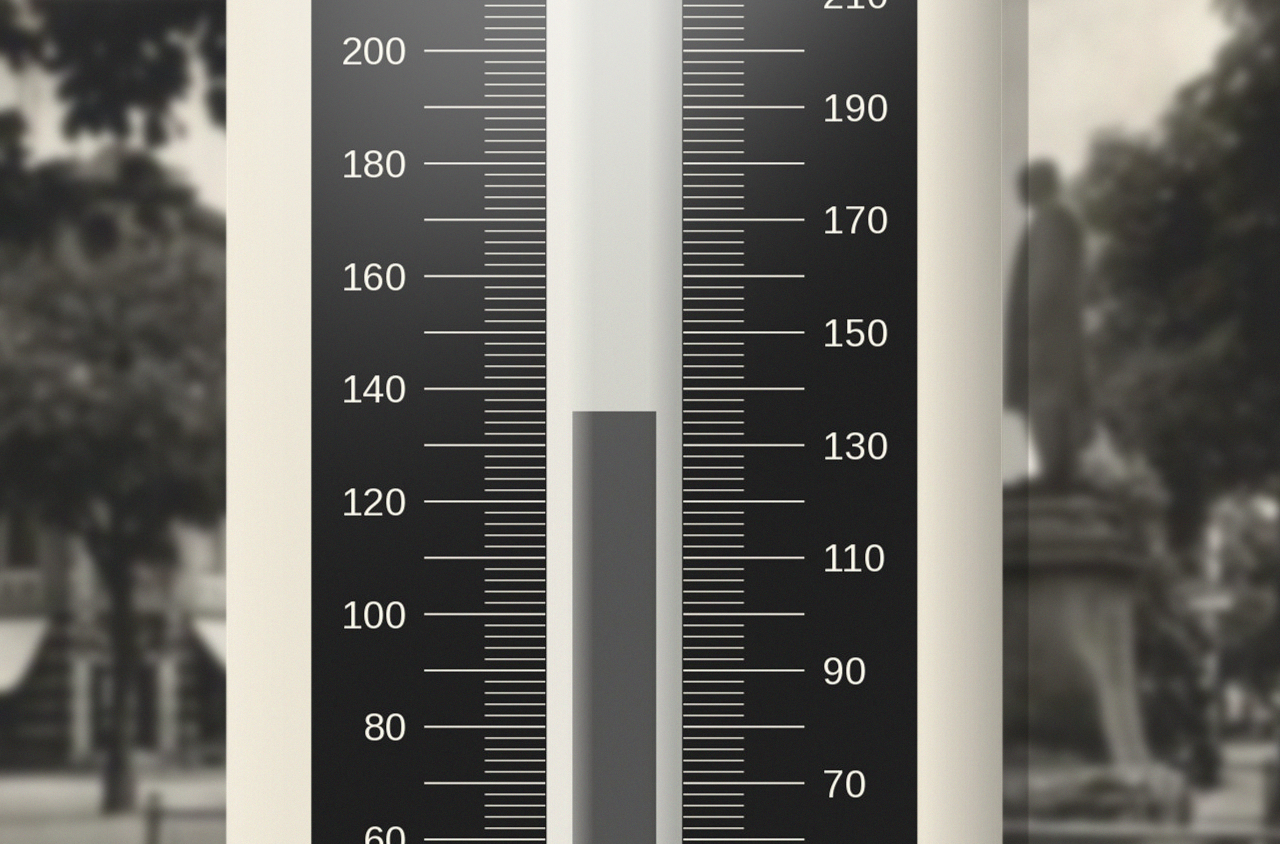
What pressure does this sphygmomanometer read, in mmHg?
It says 136 mmHg
